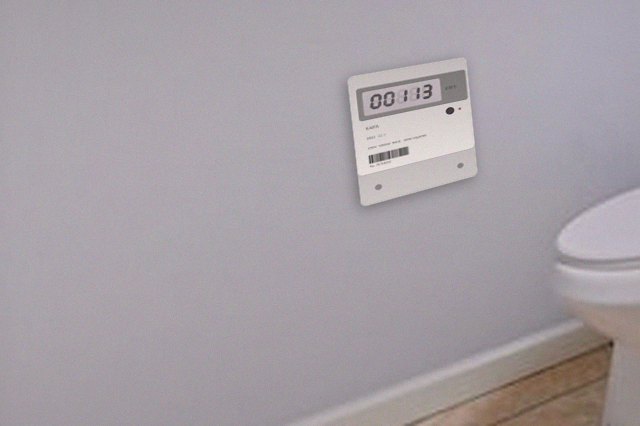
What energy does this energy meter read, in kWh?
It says 113 kWh
